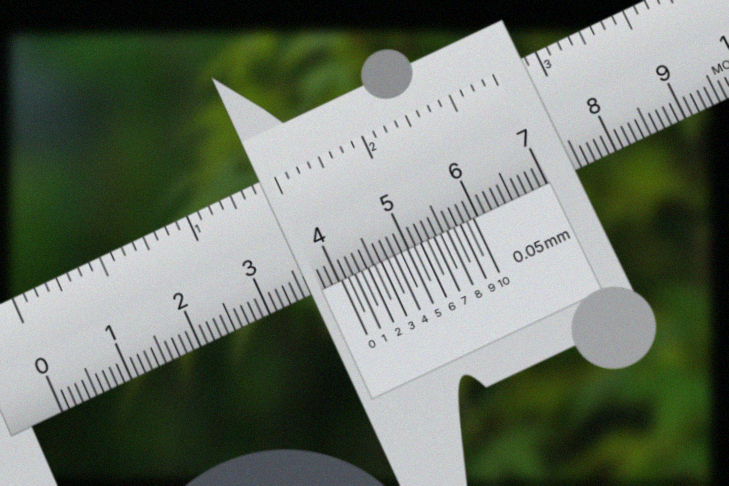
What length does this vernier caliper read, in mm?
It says 40.4 mm
